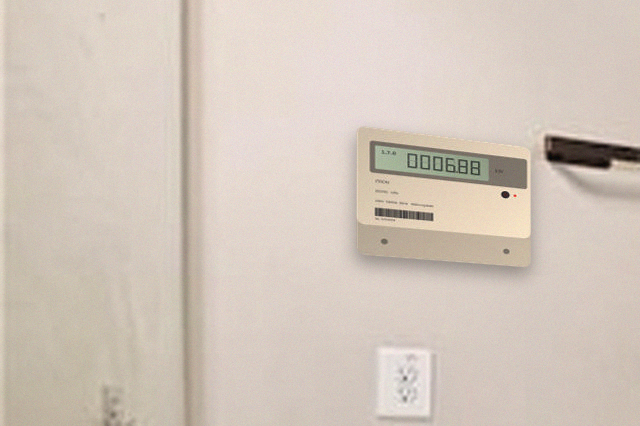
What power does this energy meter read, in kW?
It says 6.88 kW
